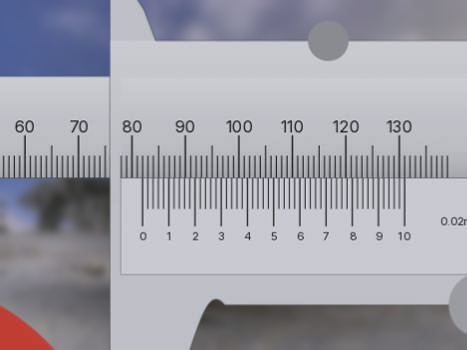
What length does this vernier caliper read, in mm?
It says 82.0 mm
